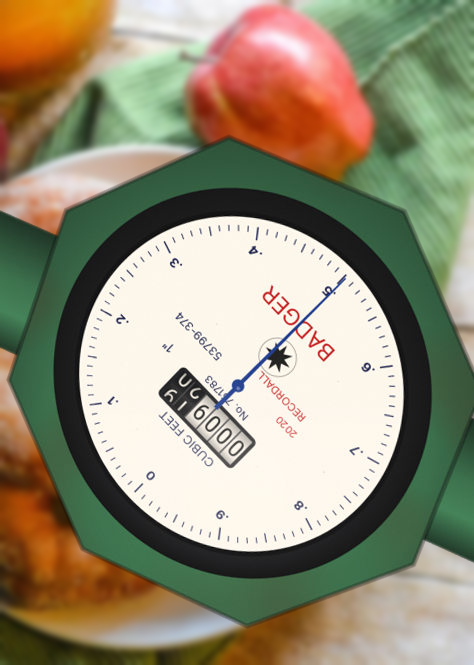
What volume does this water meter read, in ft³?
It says 919.50 ft³
